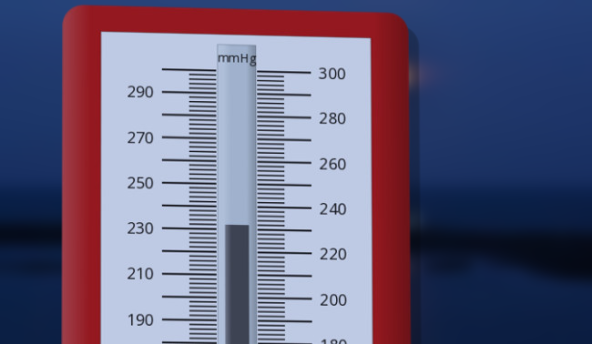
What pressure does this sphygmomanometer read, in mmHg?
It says 232 mmHg
